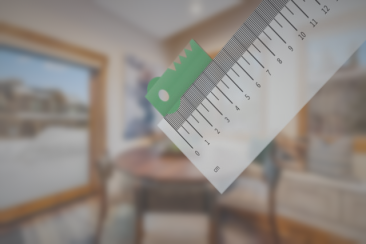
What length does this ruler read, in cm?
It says 5 cm
